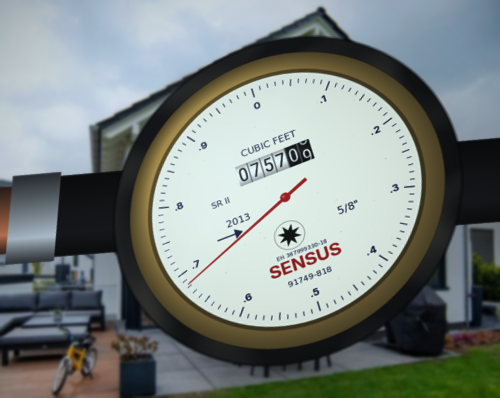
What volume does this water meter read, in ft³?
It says 75708.68 ft³
